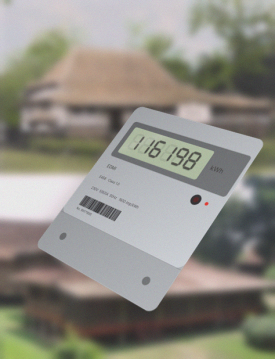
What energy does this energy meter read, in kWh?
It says 116198 kWh
